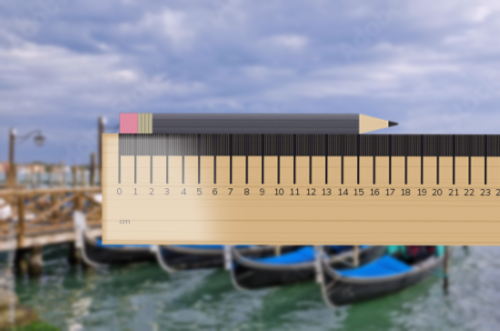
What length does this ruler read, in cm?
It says 17.5 cm
